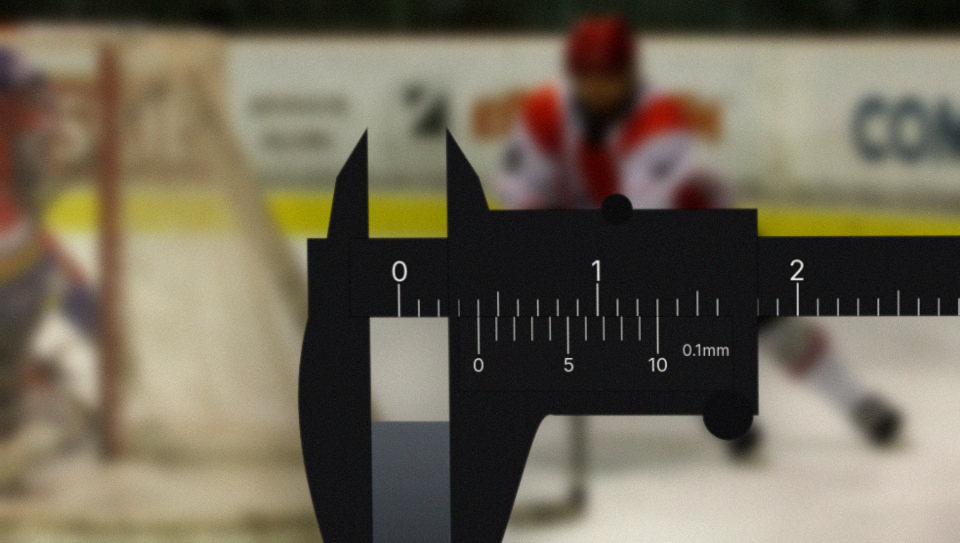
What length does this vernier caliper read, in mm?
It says 4.0 mm
